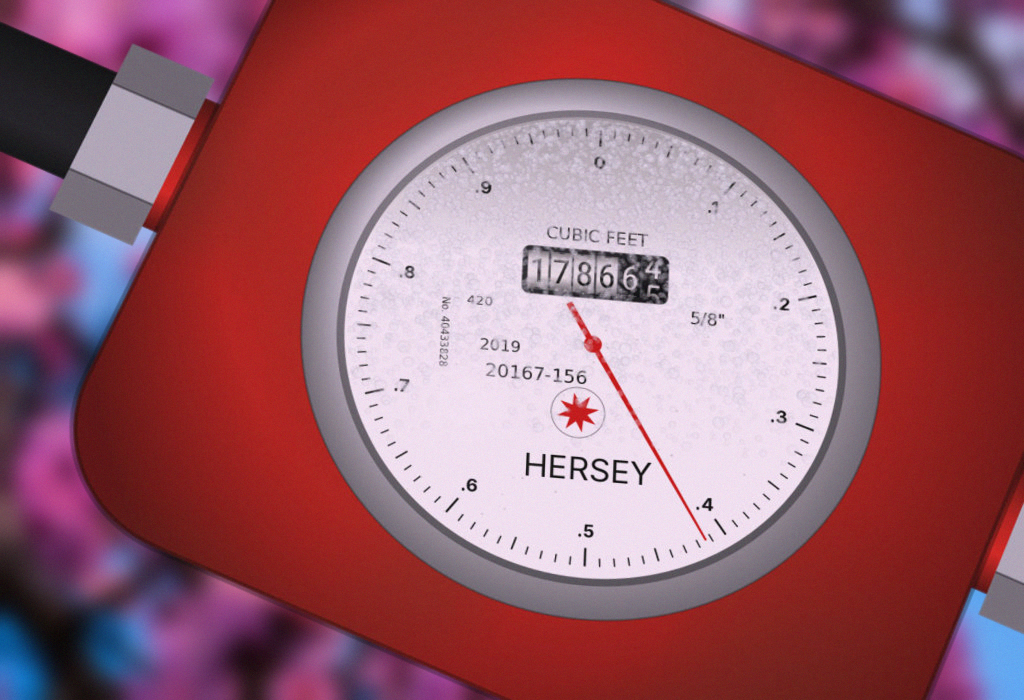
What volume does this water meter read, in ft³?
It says 178664.41 ft³
